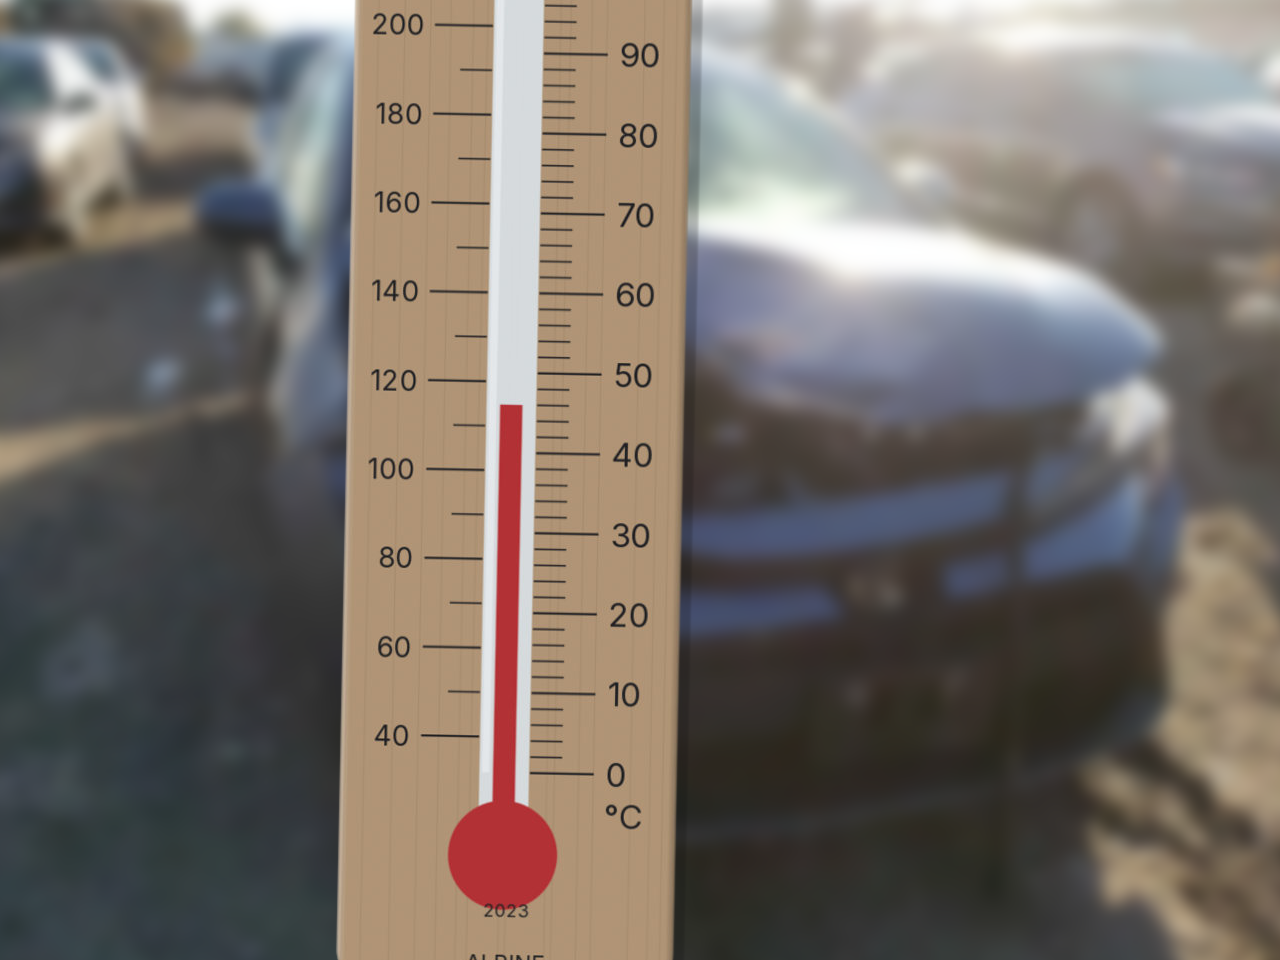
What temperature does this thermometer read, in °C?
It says 46 °C
